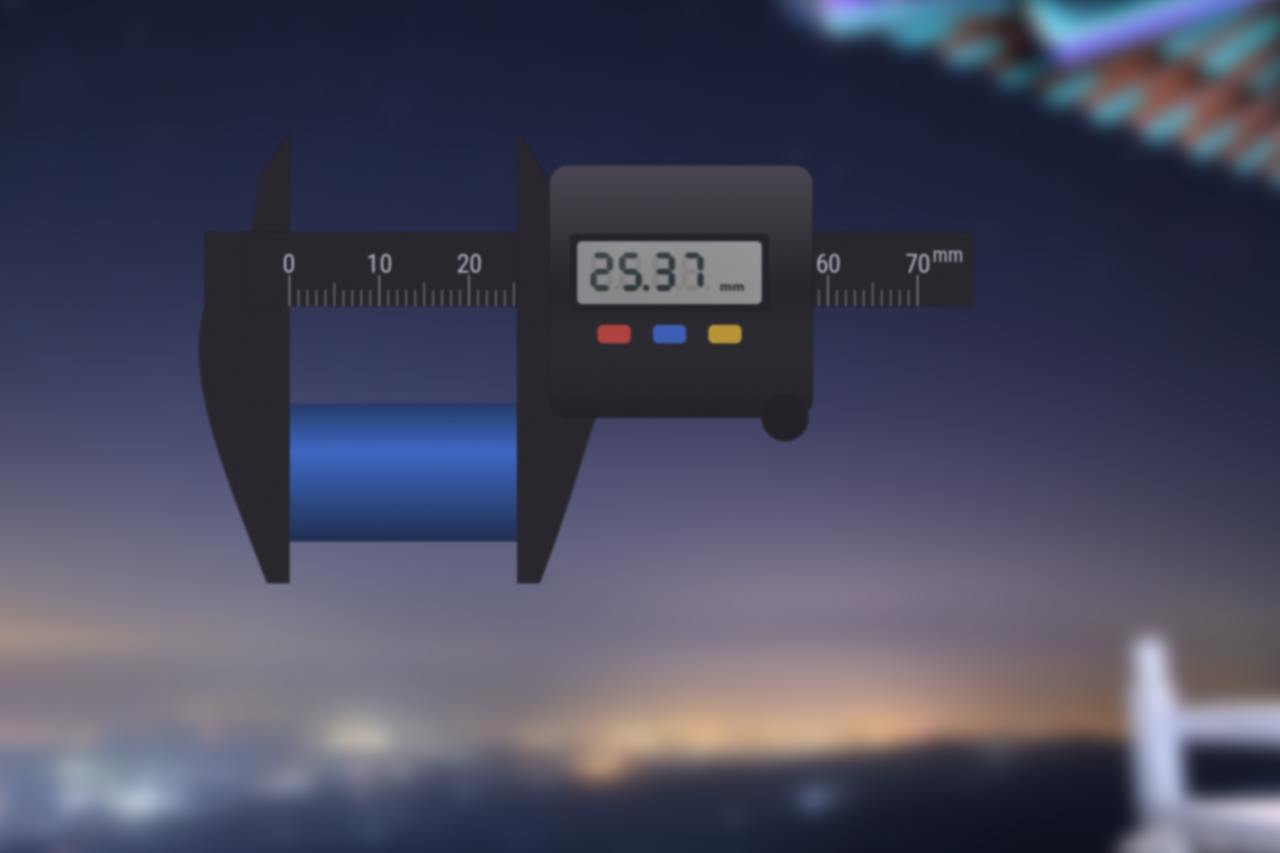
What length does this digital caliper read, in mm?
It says 25.37 mm
